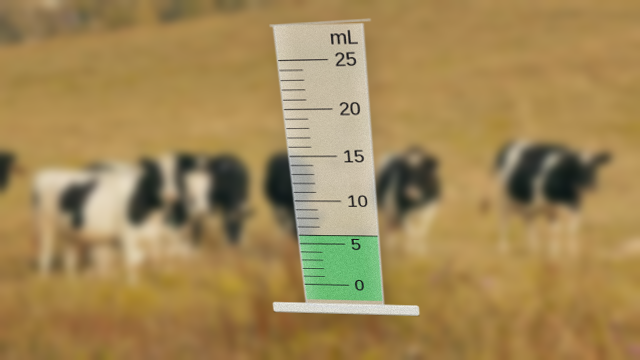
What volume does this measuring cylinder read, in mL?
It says 6 mL
